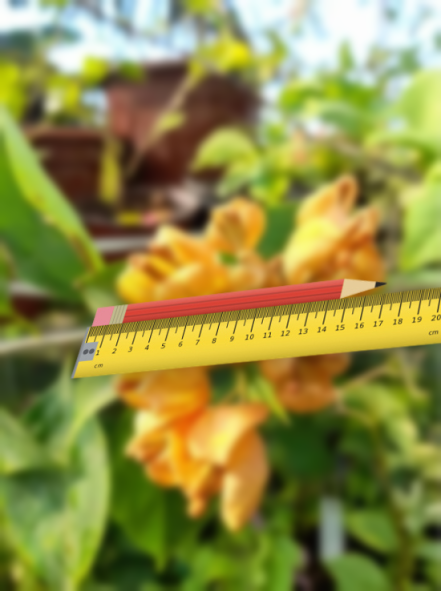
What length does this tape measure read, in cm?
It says 17 cm
